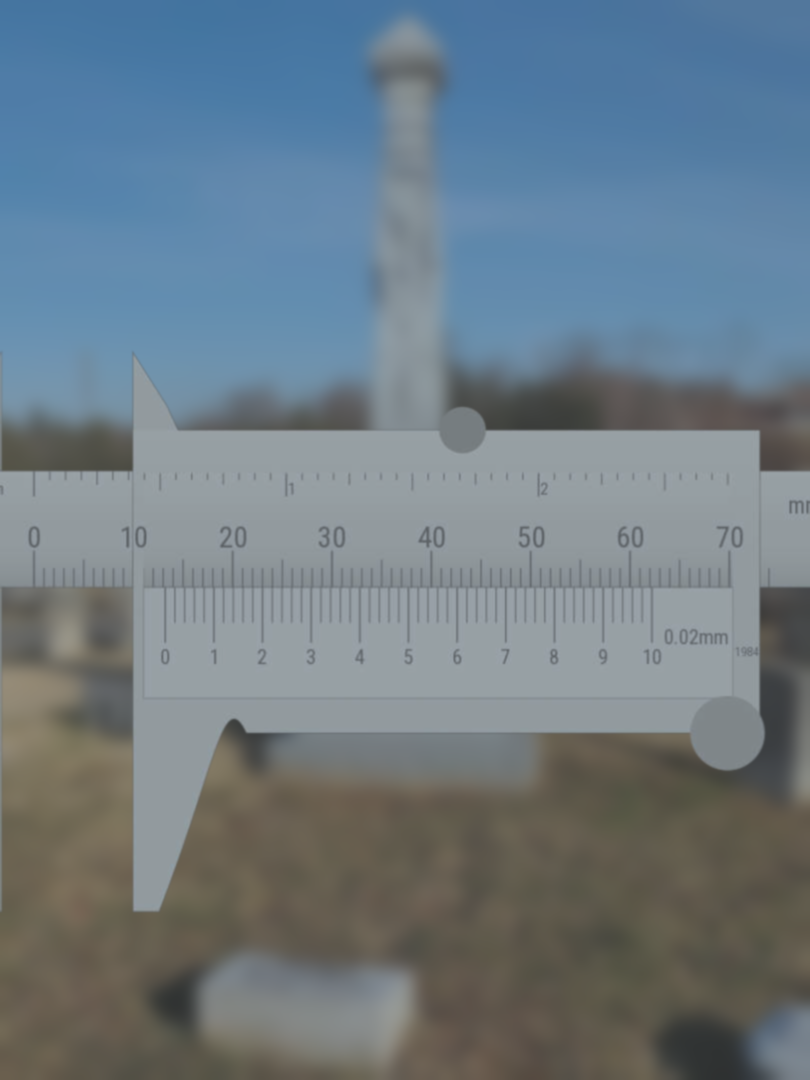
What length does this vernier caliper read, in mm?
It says 13.2 mm
